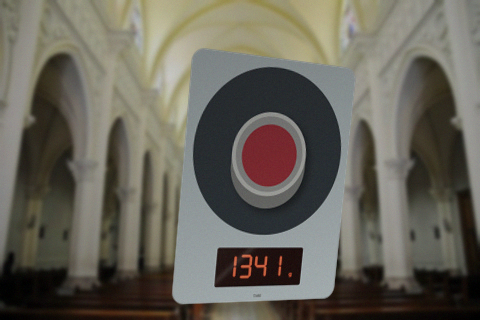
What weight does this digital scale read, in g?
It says 1341 g
